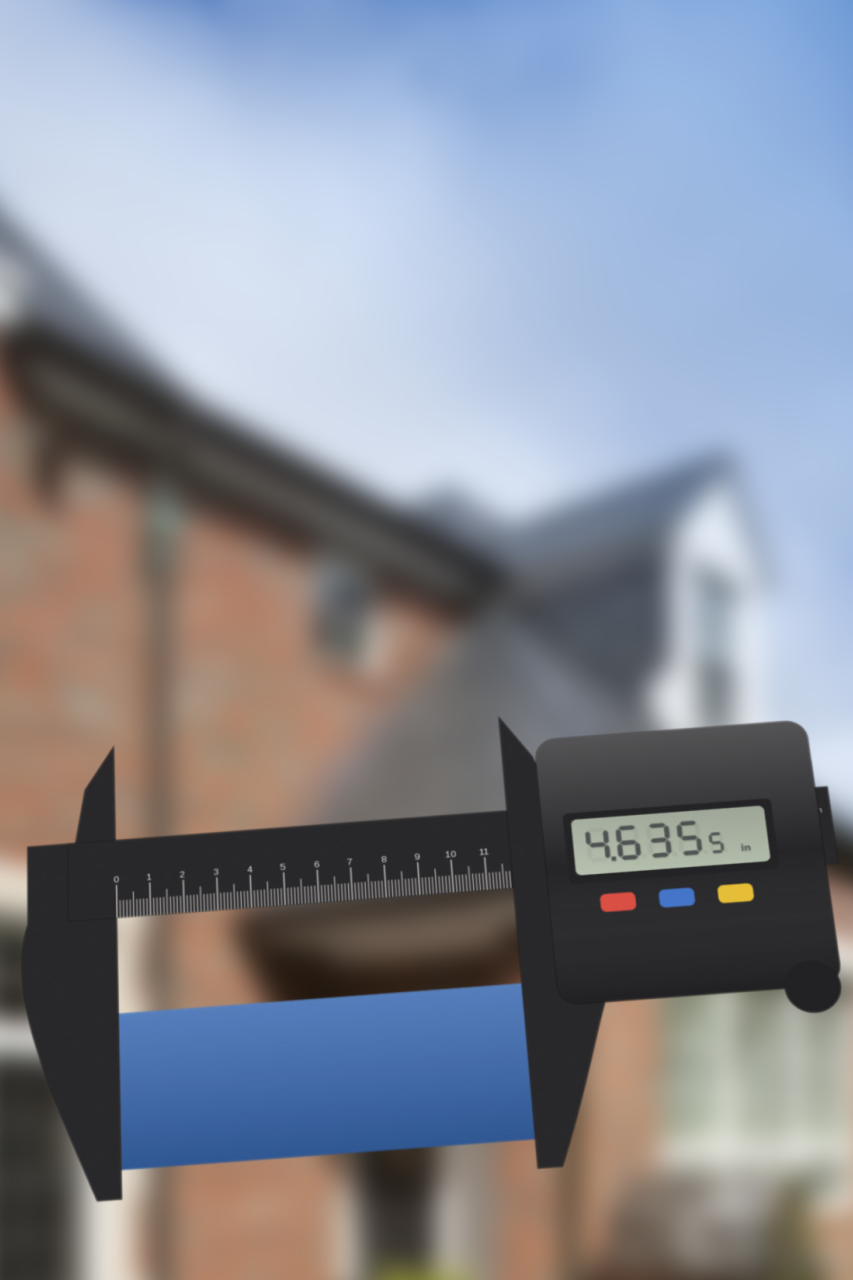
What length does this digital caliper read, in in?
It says 4.6355 in
